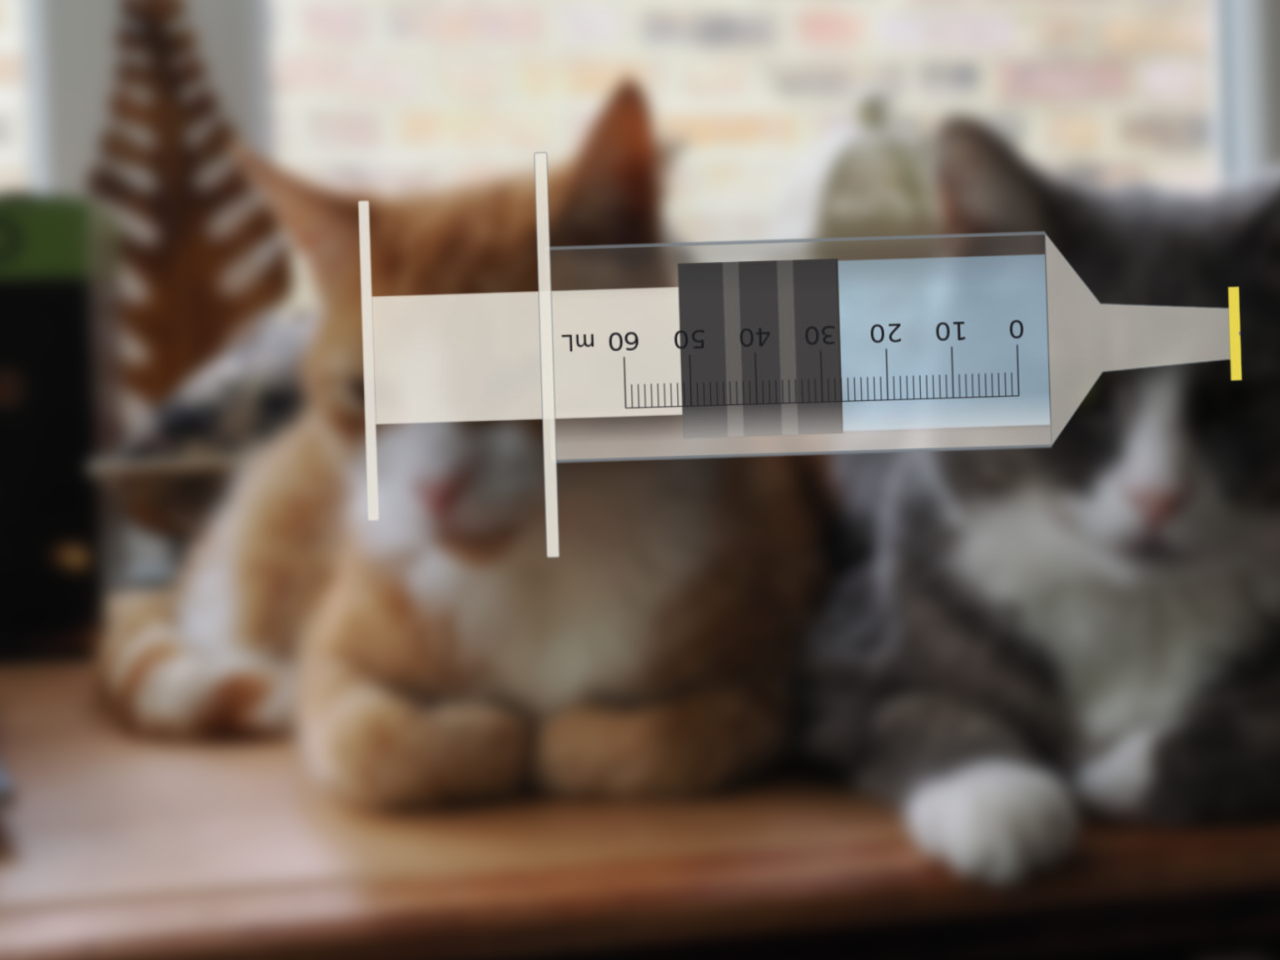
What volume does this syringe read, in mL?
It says 27 mL
